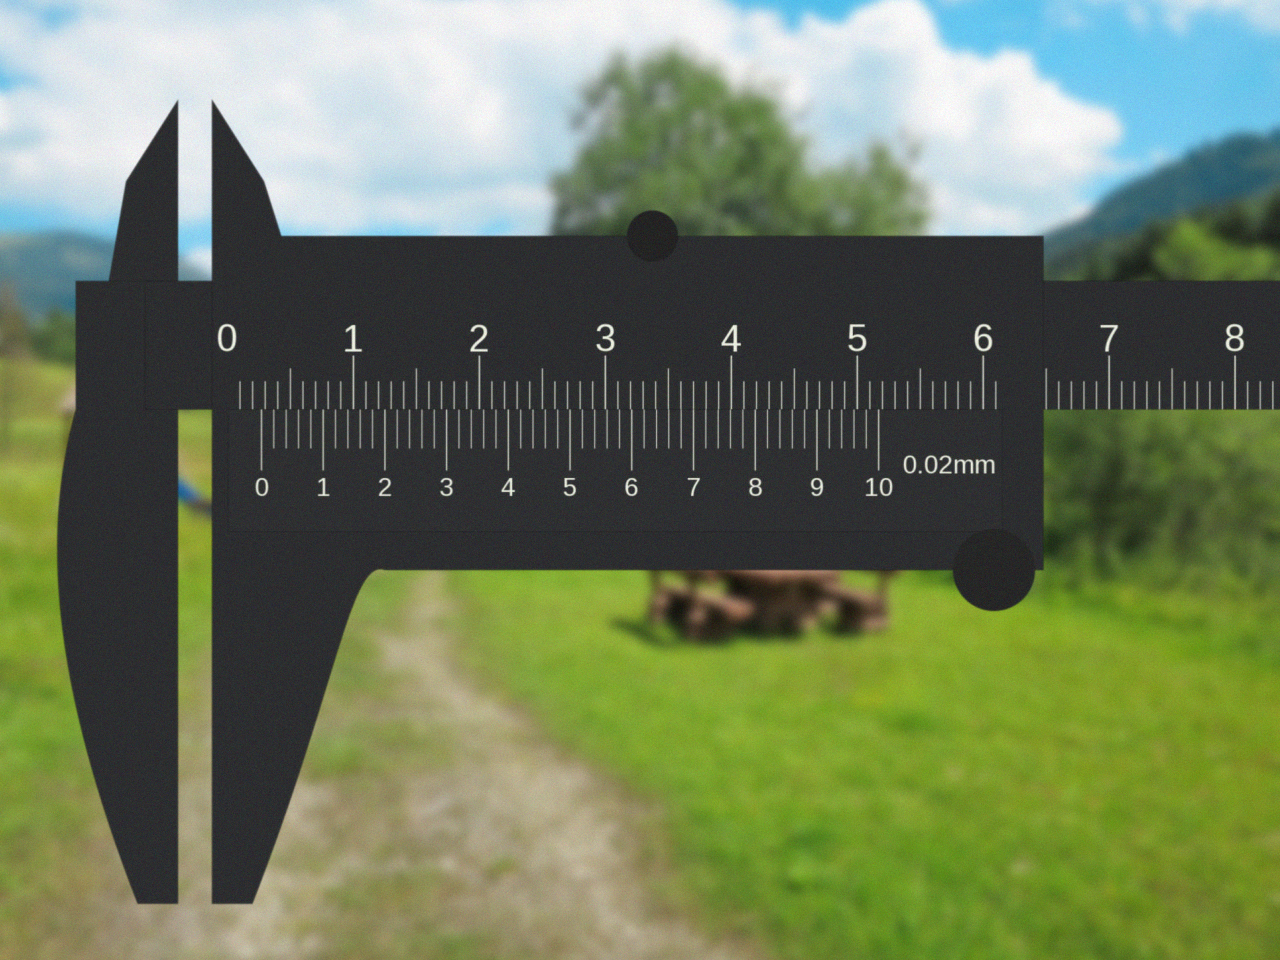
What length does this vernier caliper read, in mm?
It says 2.7 mm
